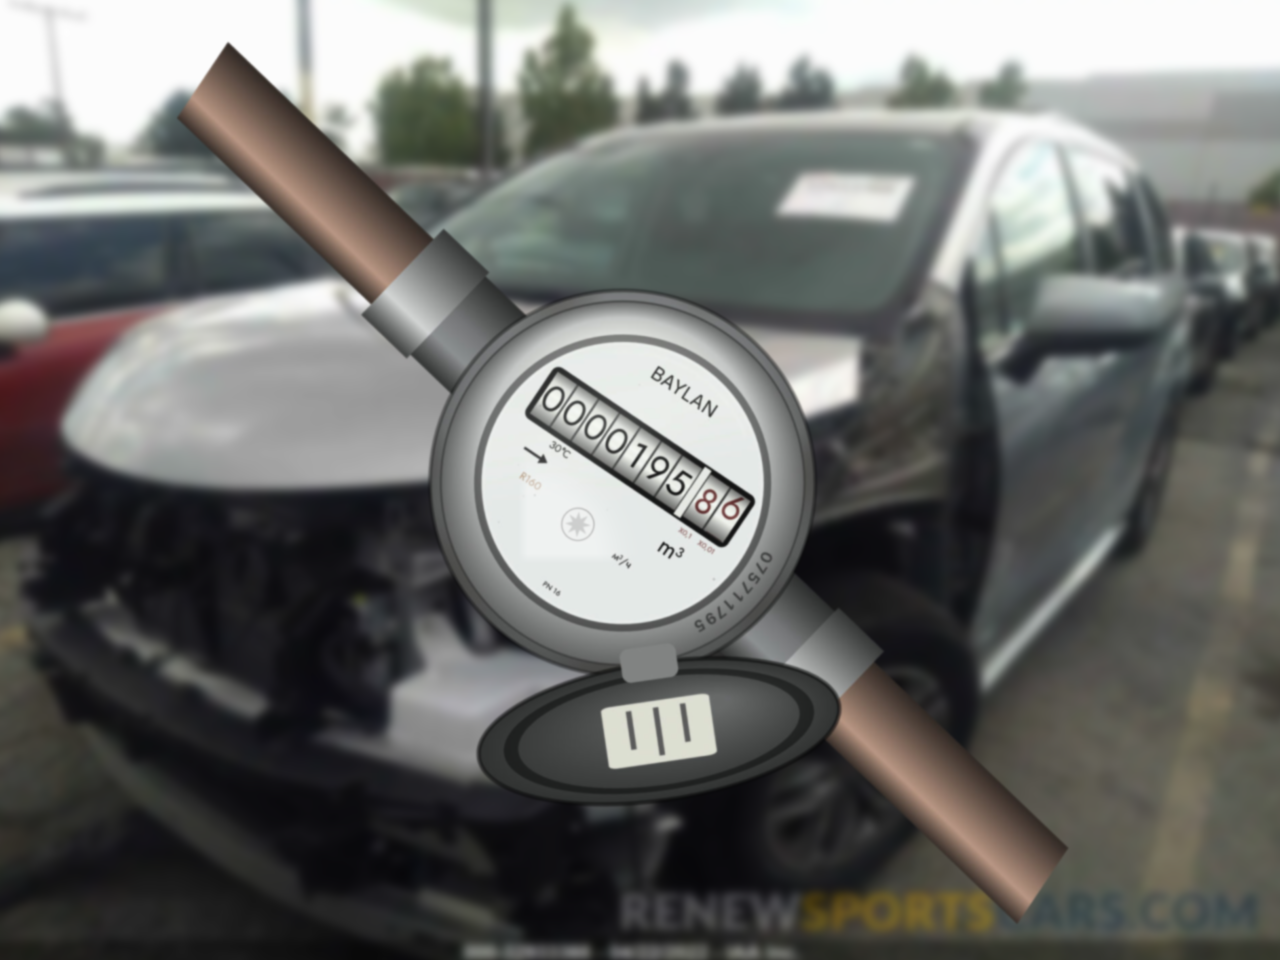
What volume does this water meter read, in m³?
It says 195.86 m³
